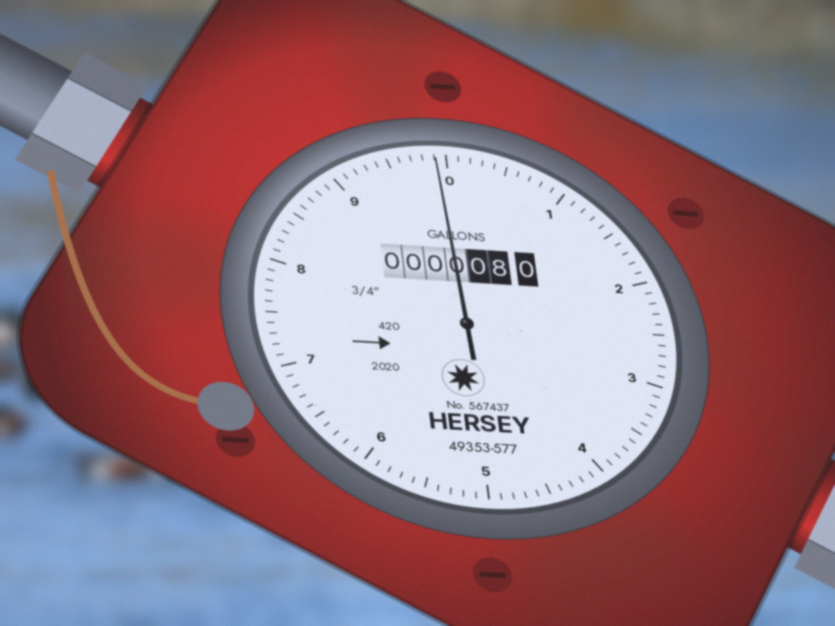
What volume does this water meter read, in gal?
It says 79.9 gal
